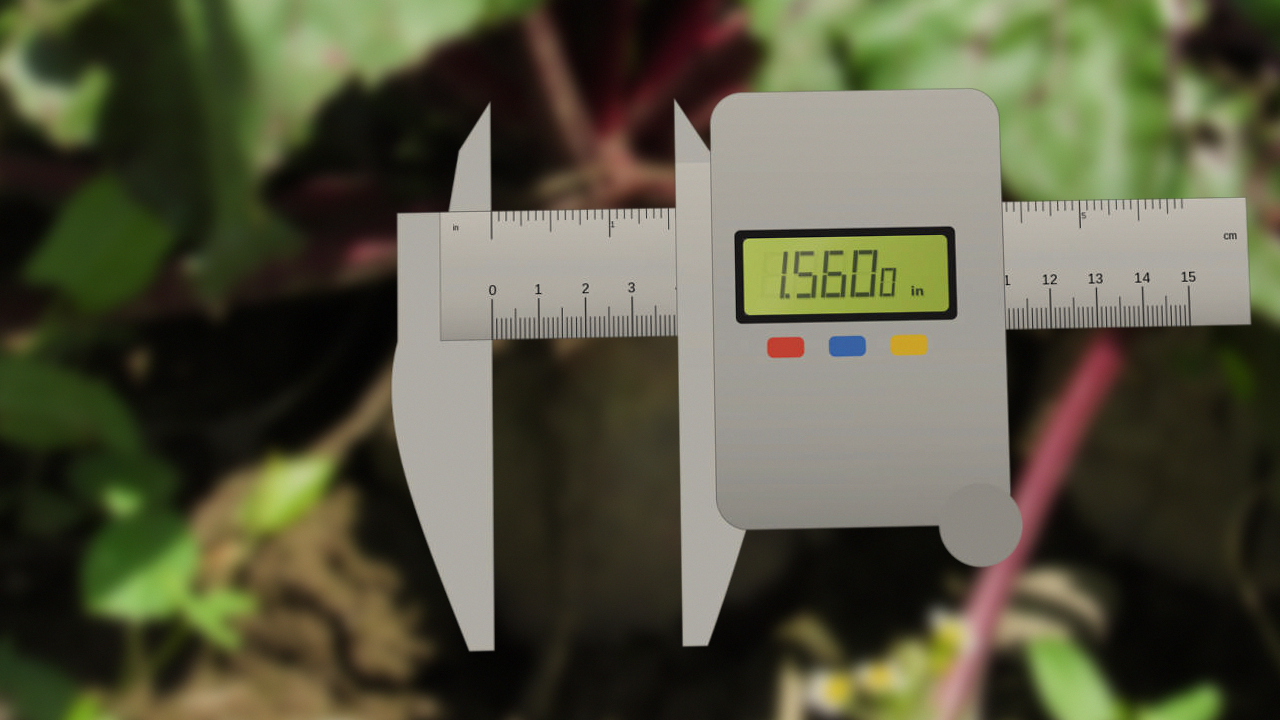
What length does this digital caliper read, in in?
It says 1.5600 in
